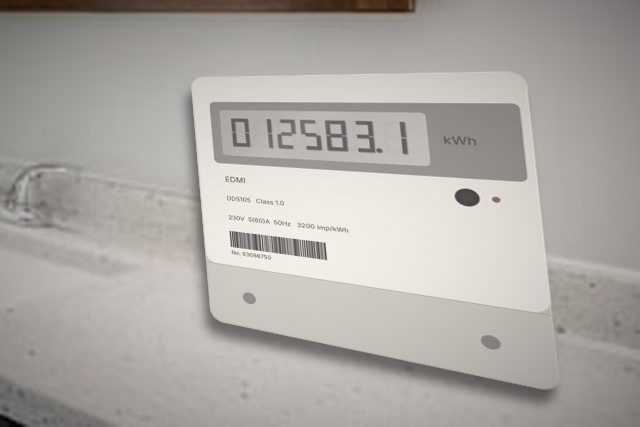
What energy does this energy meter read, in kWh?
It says 12583.1 kWh
